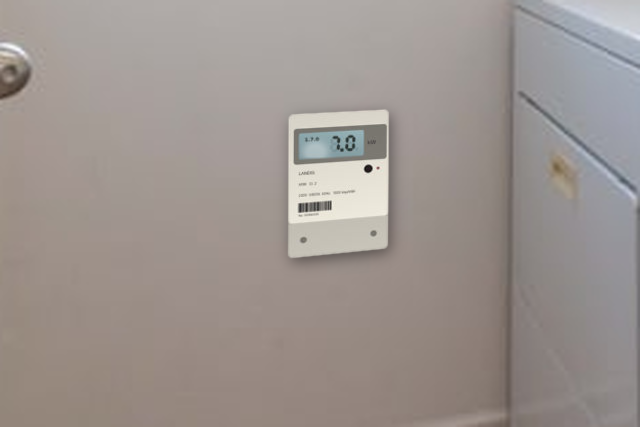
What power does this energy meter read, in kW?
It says 7.0 kW
